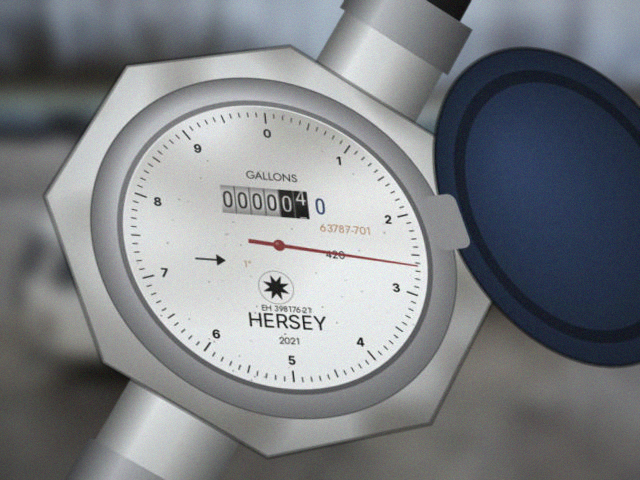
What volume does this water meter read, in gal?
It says 42.6 gal
